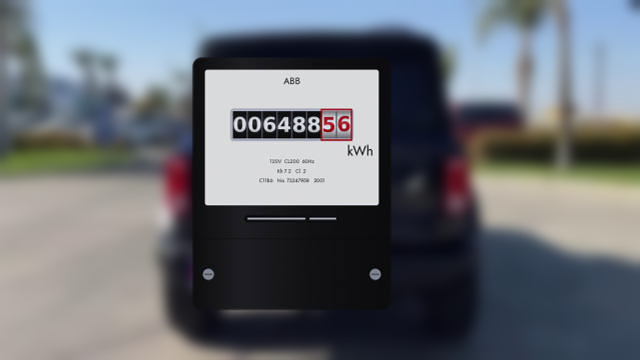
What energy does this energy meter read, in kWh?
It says 6488.56 kWh
